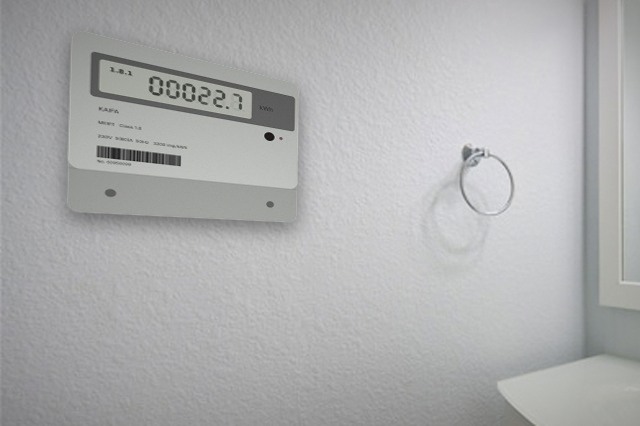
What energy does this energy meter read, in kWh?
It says 22.7 kWh
